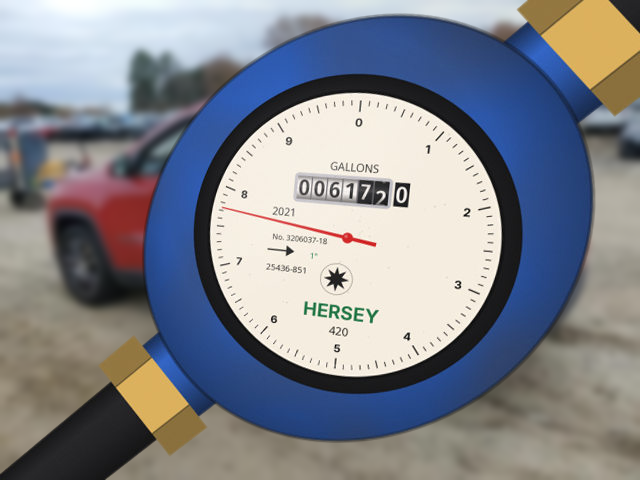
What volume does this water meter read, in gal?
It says 61717.7 gal
